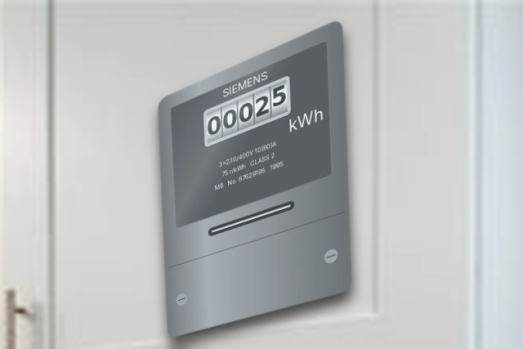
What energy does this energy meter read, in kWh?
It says 25 kWh
